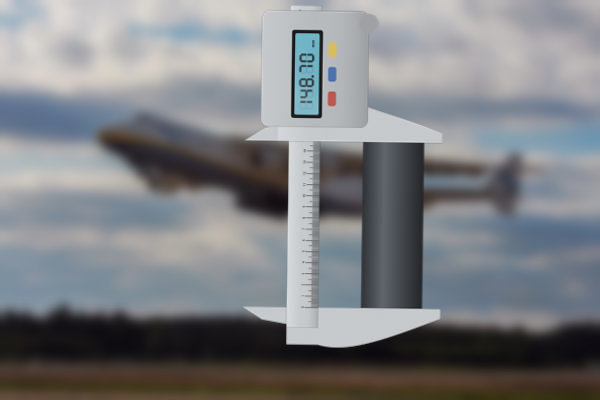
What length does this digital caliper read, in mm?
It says 148.70 mm
